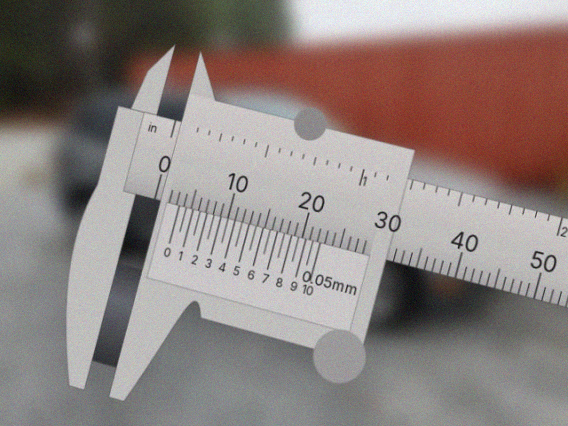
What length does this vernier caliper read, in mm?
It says 3.4 mm
